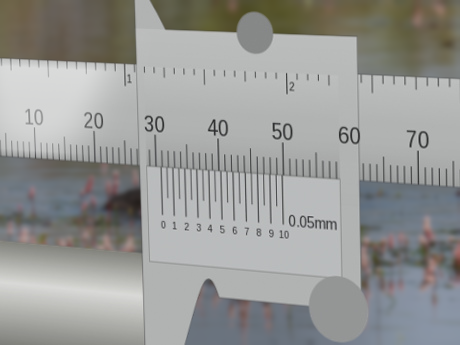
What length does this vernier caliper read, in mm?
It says 30.8 mm
